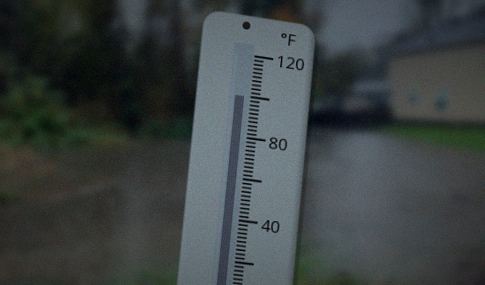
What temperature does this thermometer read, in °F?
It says 100 °F
